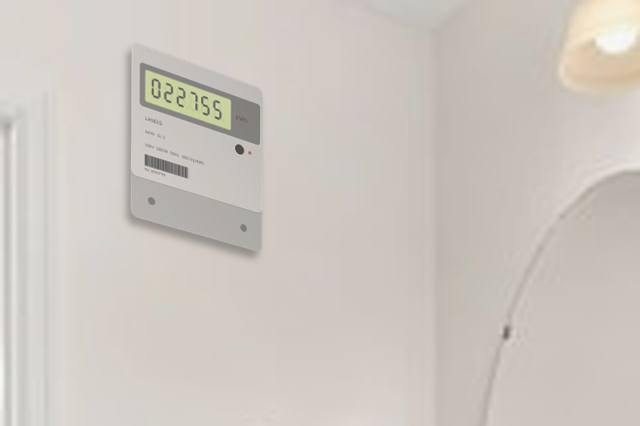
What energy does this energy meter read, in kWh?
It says 22755 kWh
